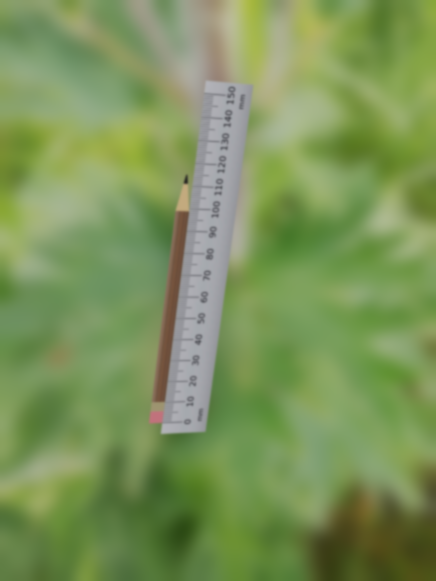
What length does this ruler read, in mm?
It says 115 mm
